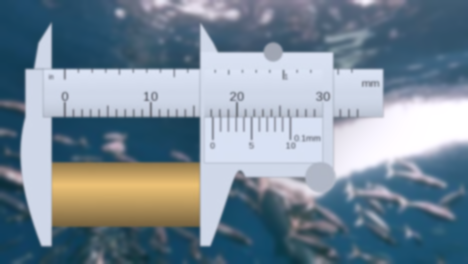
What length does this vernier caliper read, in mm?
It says 17.2 mm
